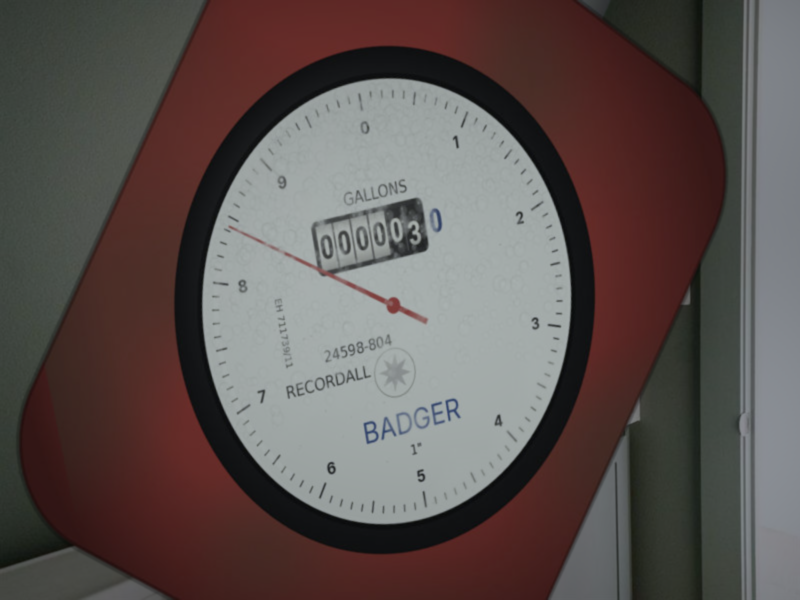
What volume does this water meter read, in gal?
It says 28.4 gal
